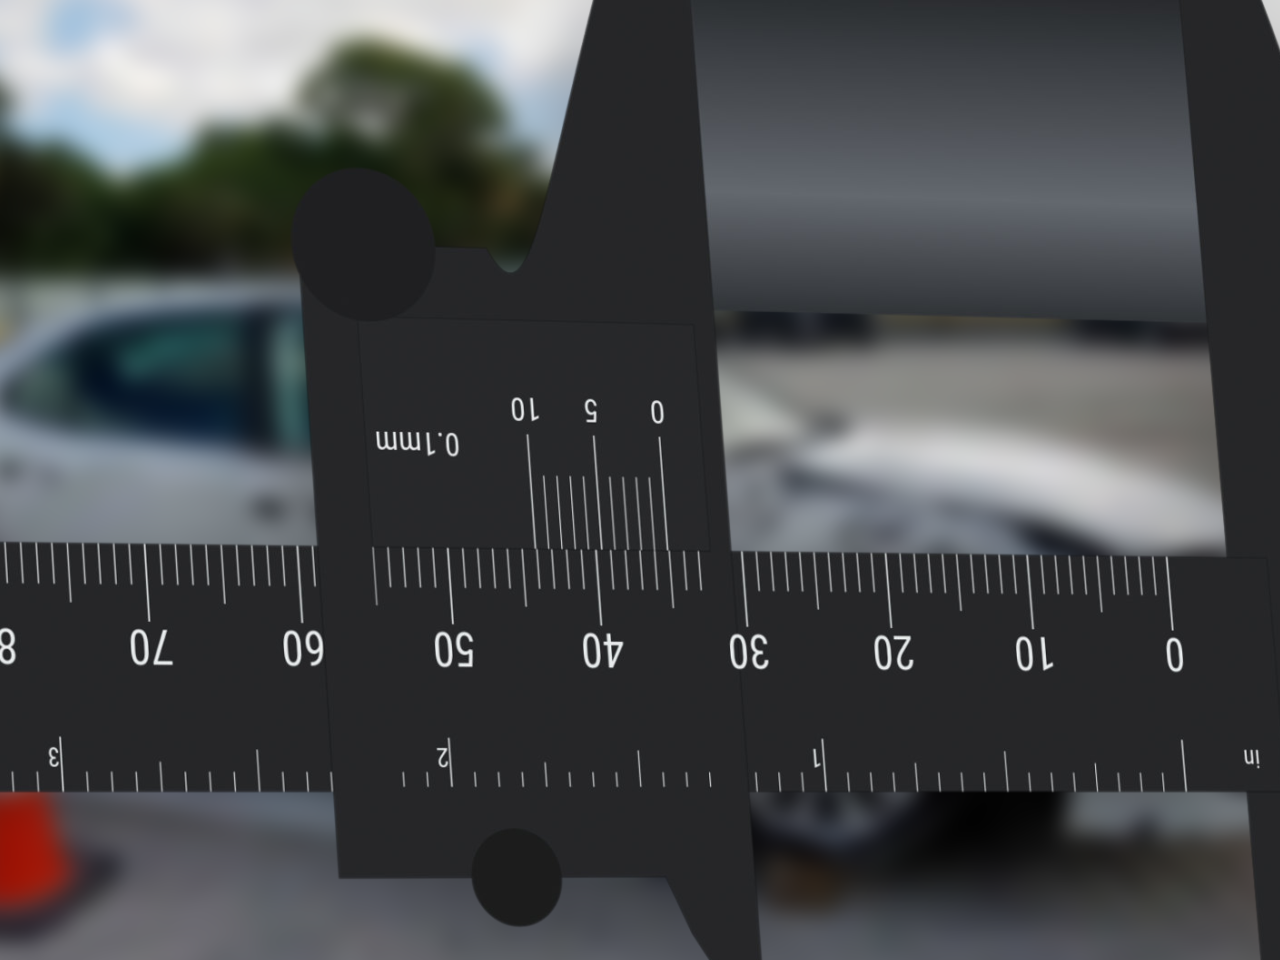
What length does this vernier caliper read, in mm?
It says 35.1 mm
